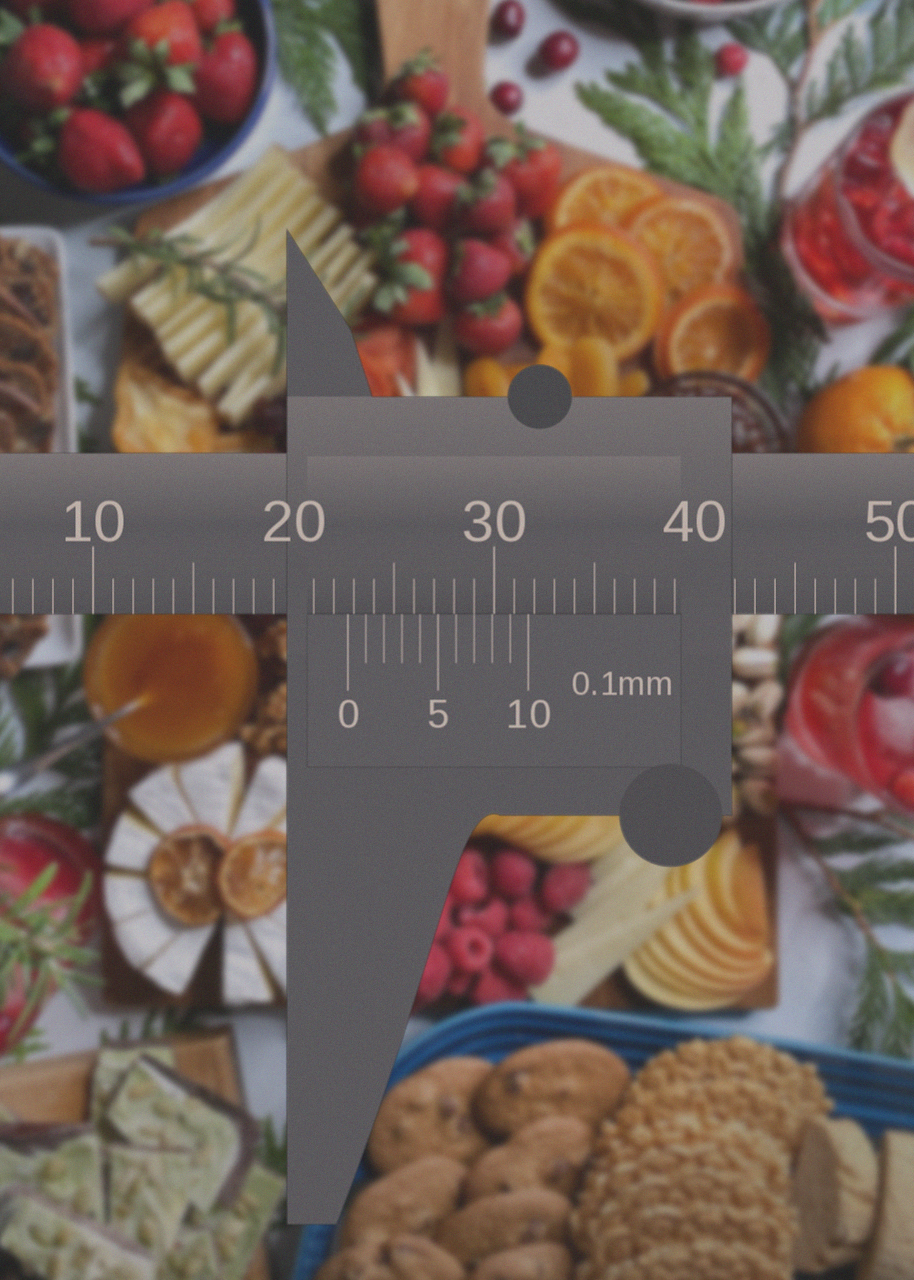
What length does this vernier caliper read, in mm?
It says 22.7 mm
